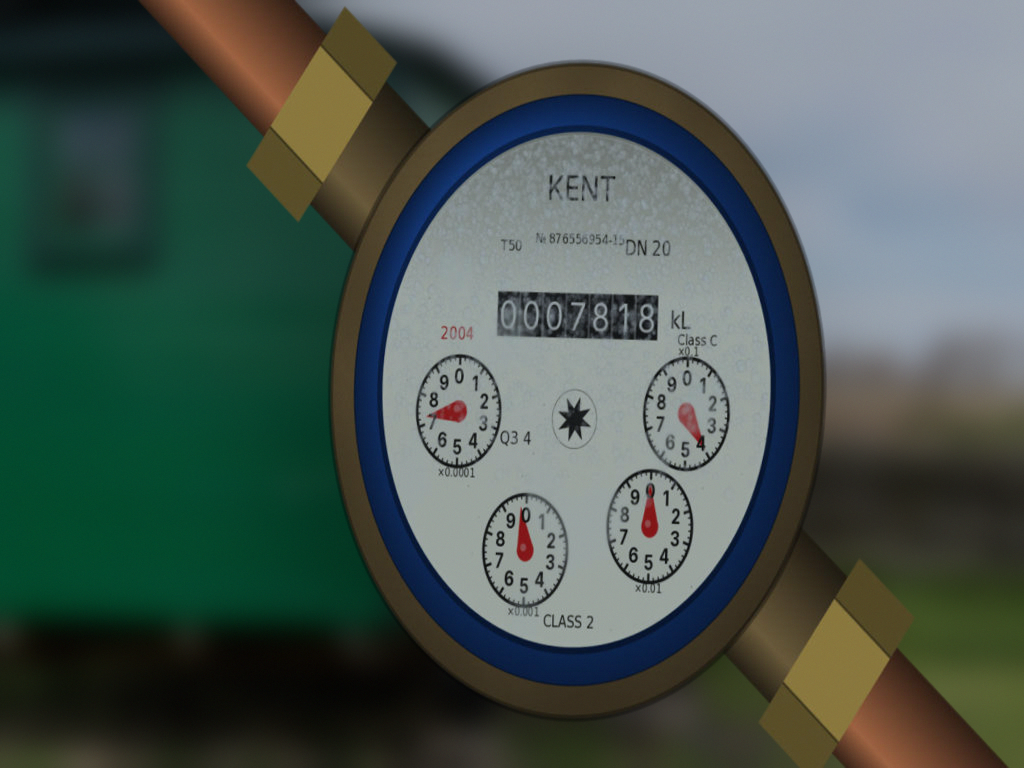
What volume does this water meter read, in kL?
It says 7818.3997 kL
